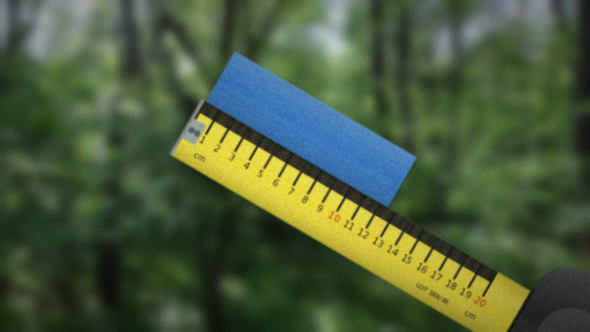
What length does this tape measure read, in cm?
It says 12.5 cm
